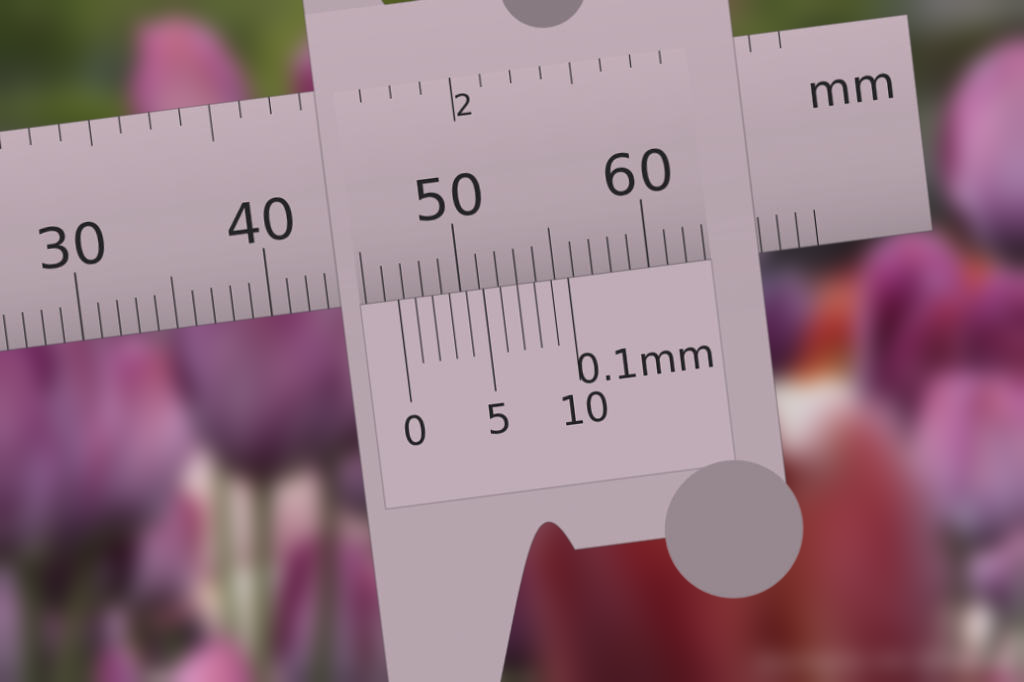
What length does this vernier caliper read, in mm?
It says 46.7 mm
